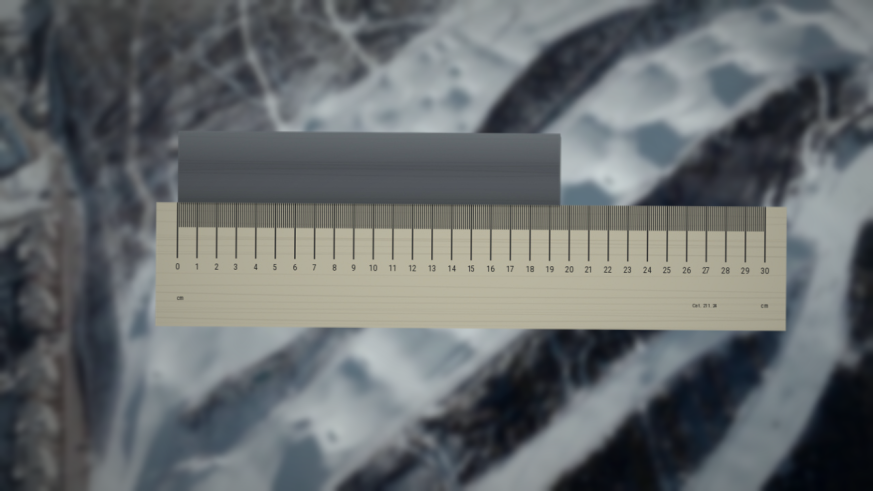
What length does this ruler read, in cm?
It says 19.5 cm
